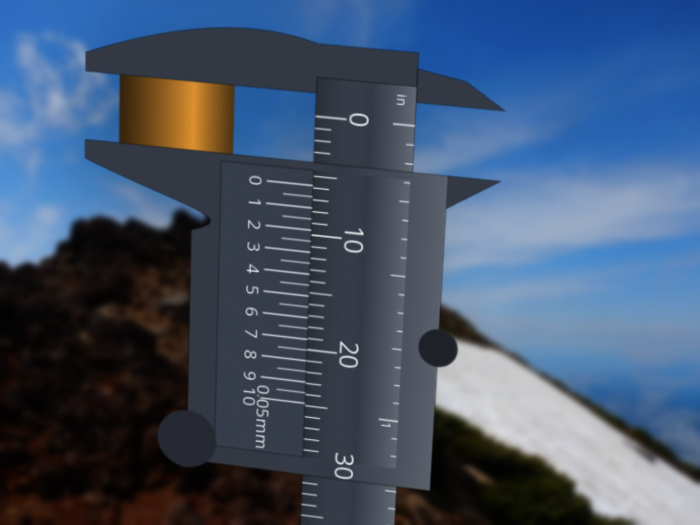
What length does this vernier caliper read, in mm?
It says 5.8 mm
